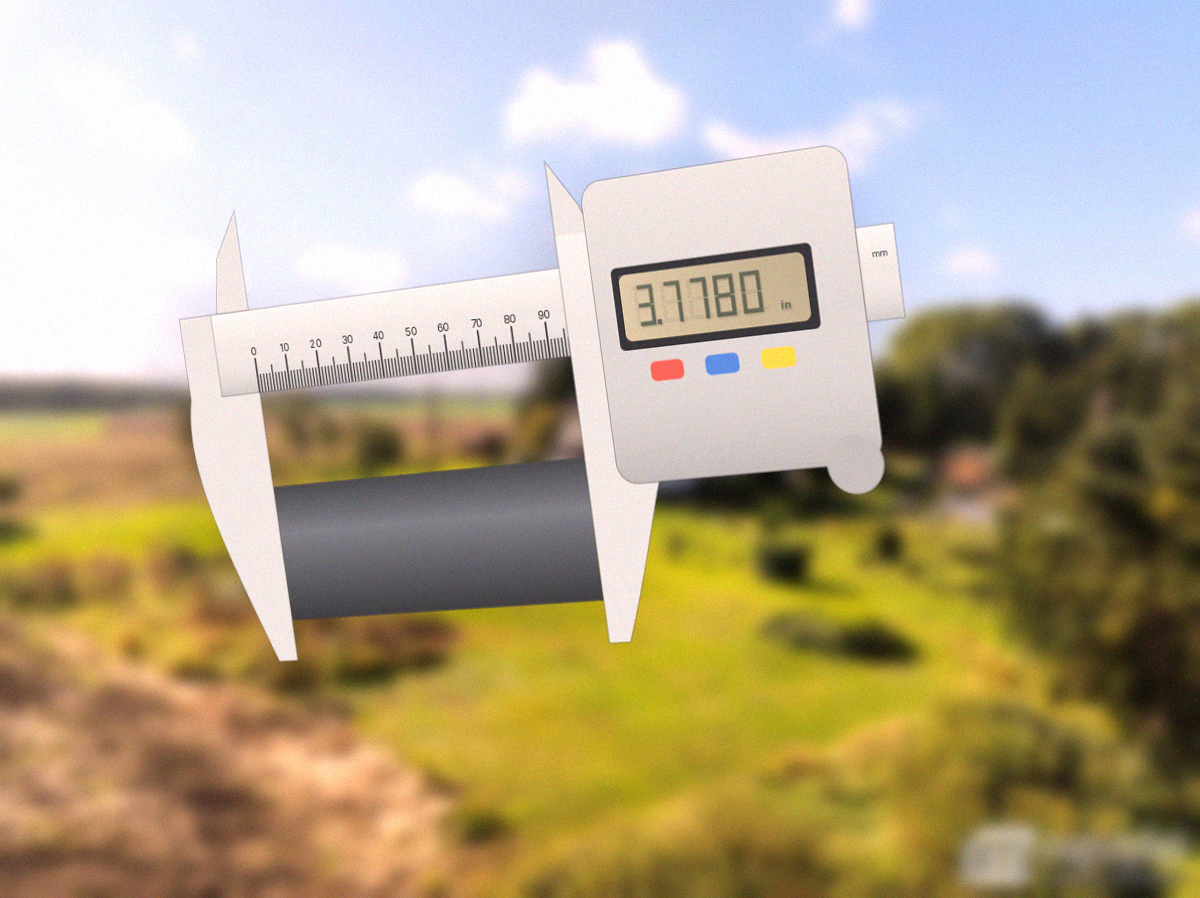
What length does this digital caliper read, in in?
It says 3.7780 in
